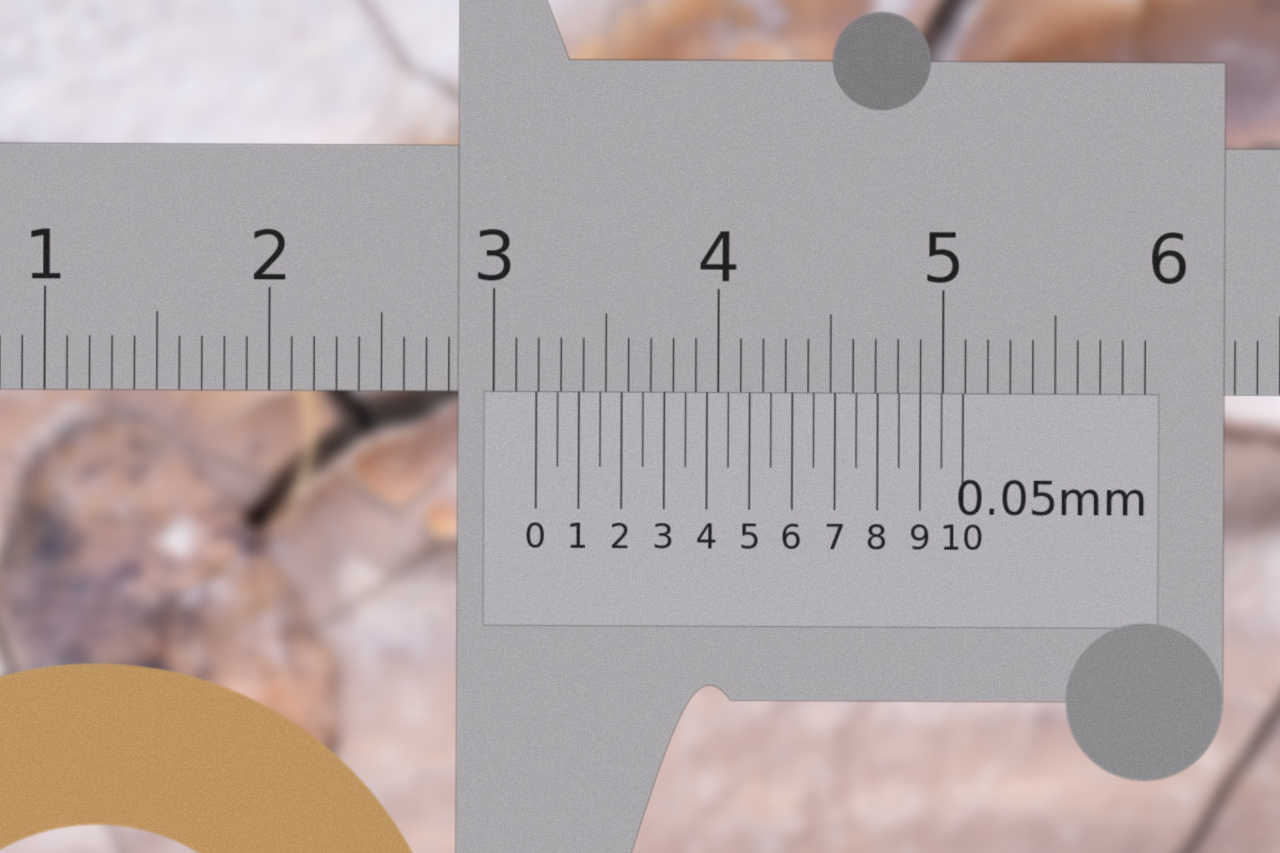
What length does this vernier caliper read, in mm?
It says 31.9 mm
